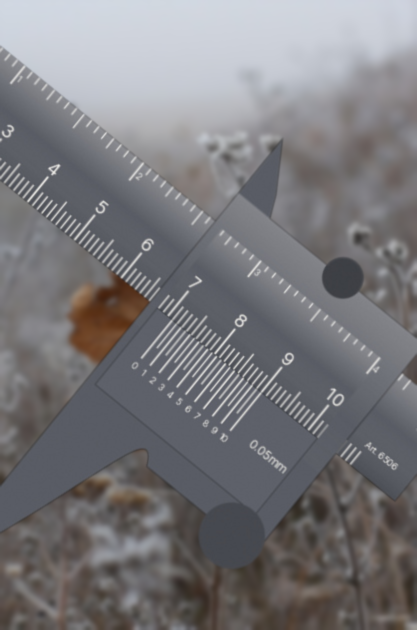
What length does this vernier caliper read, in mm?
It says 71.0 mm
